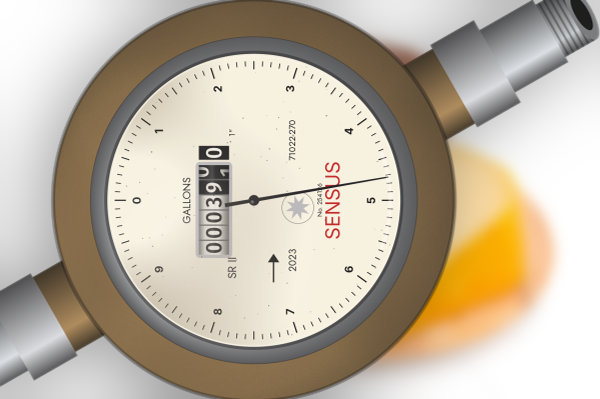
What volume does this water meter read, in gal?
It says 3904.7 gal
